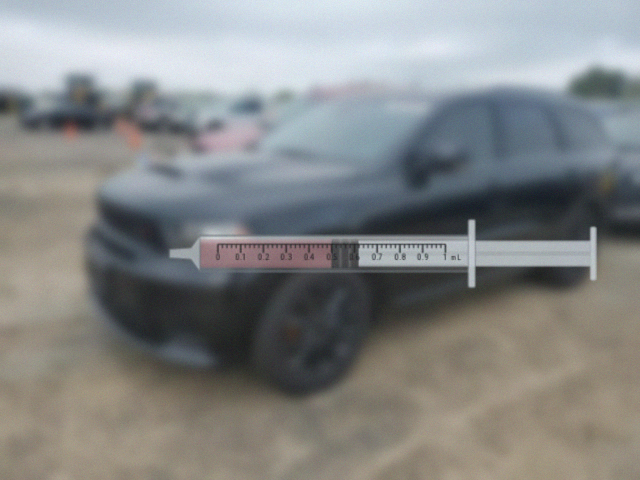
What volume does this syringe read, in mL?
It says 0.5 mL
